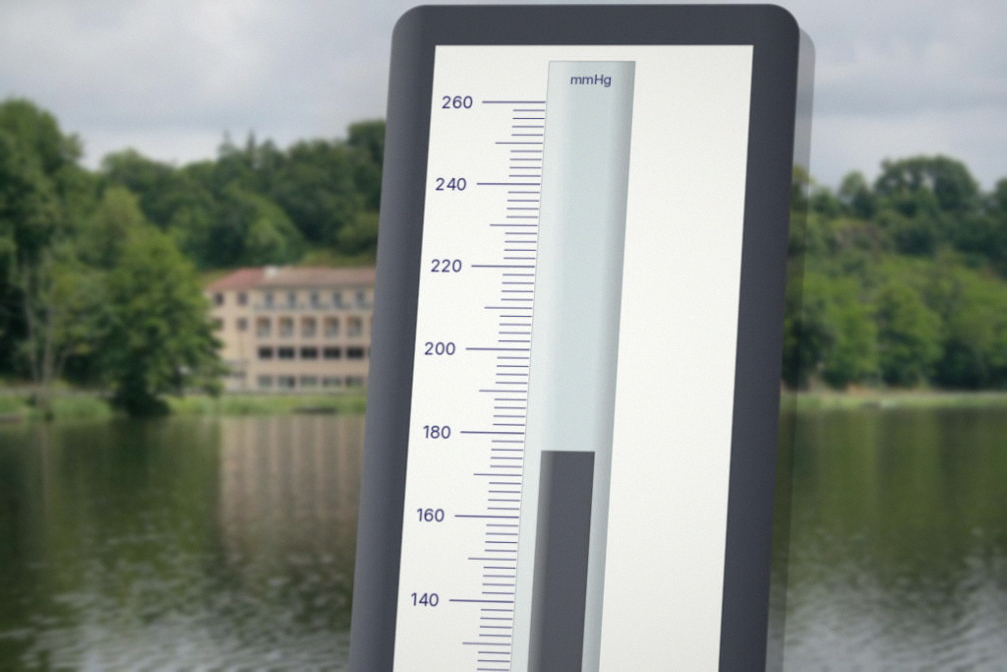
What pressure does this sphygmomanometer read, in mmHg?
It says 176 mmHg
